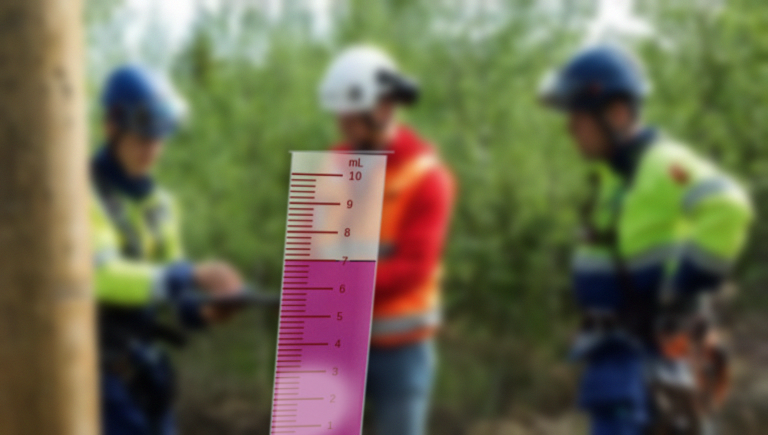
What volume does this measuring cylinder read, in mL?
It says 7 mL
